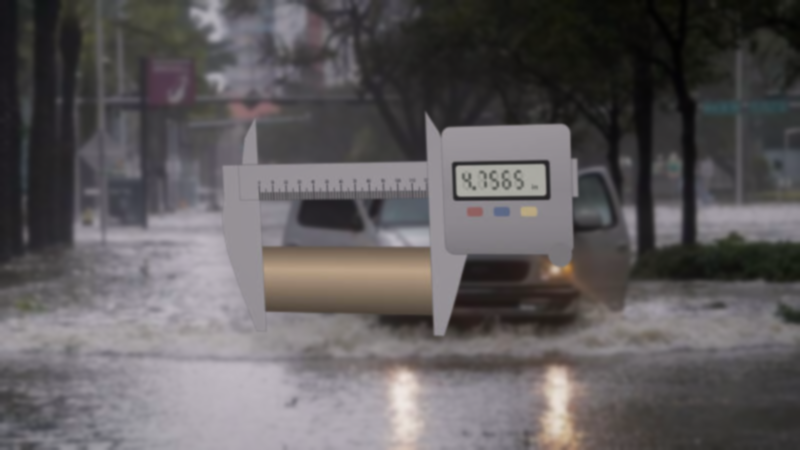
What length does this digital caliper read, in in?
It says 4.7565 in
